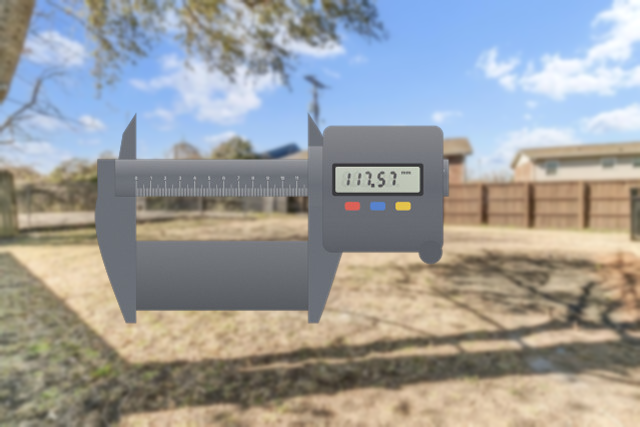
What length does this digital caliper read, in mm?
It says 117.57 mm
